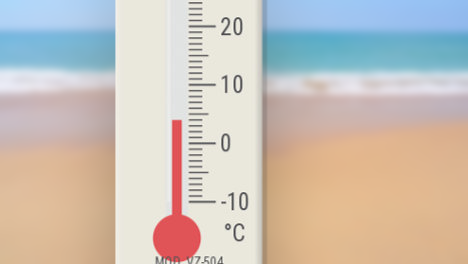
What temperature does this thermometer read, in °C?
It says 4 °C
